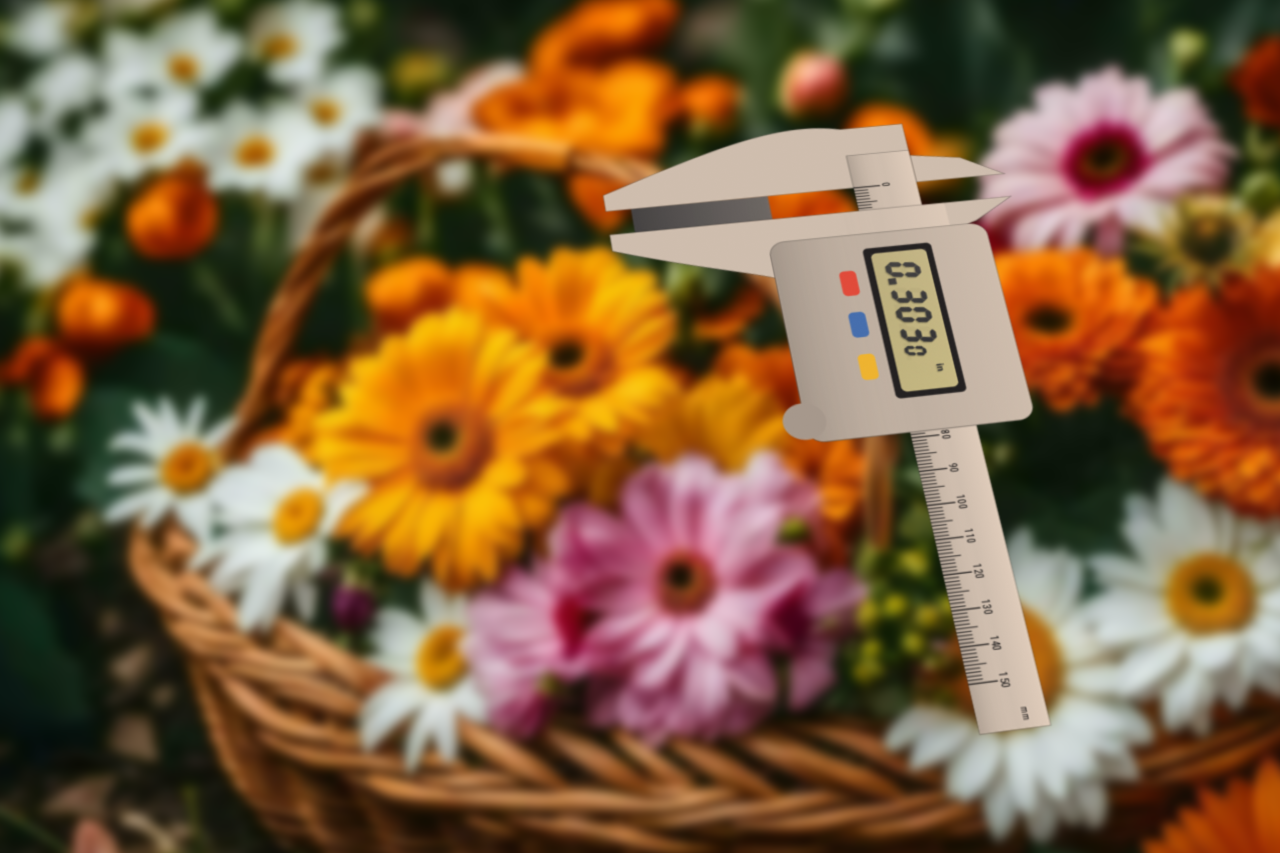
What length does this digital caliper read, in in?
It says 0.3030 in
